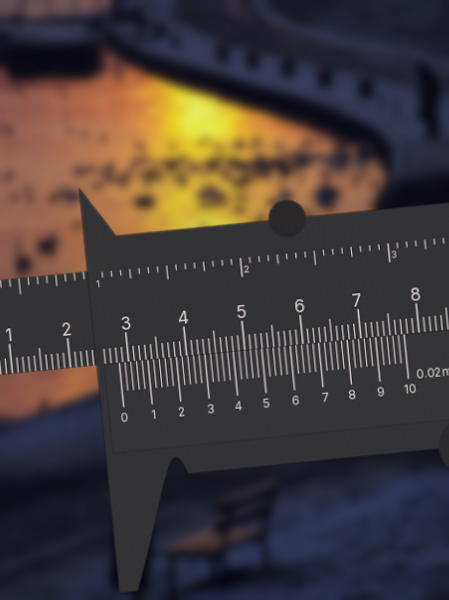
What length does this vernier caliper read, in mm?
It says 28.4 mm
